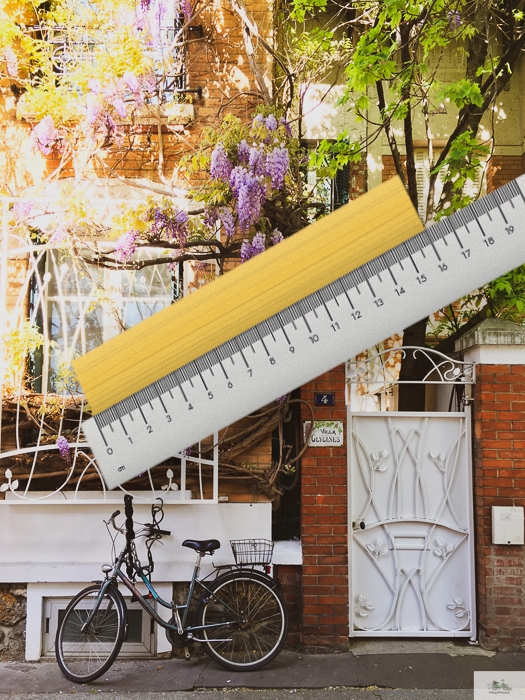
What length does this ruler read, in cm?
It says 16 cm
